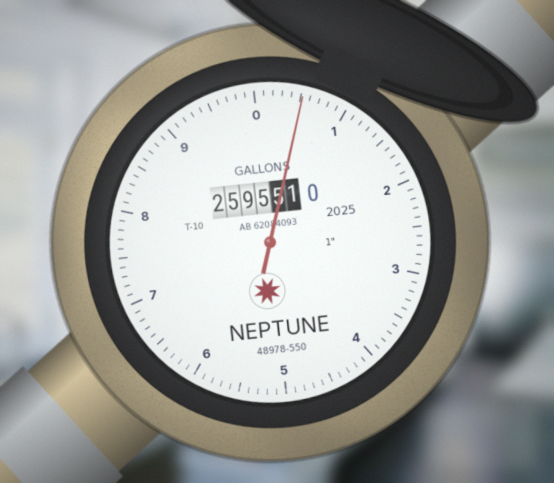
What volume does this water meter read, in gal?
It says 2595510.5 gal
